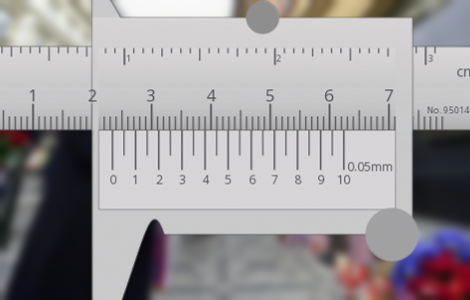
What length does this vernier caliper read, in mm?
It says 23.4 mm
